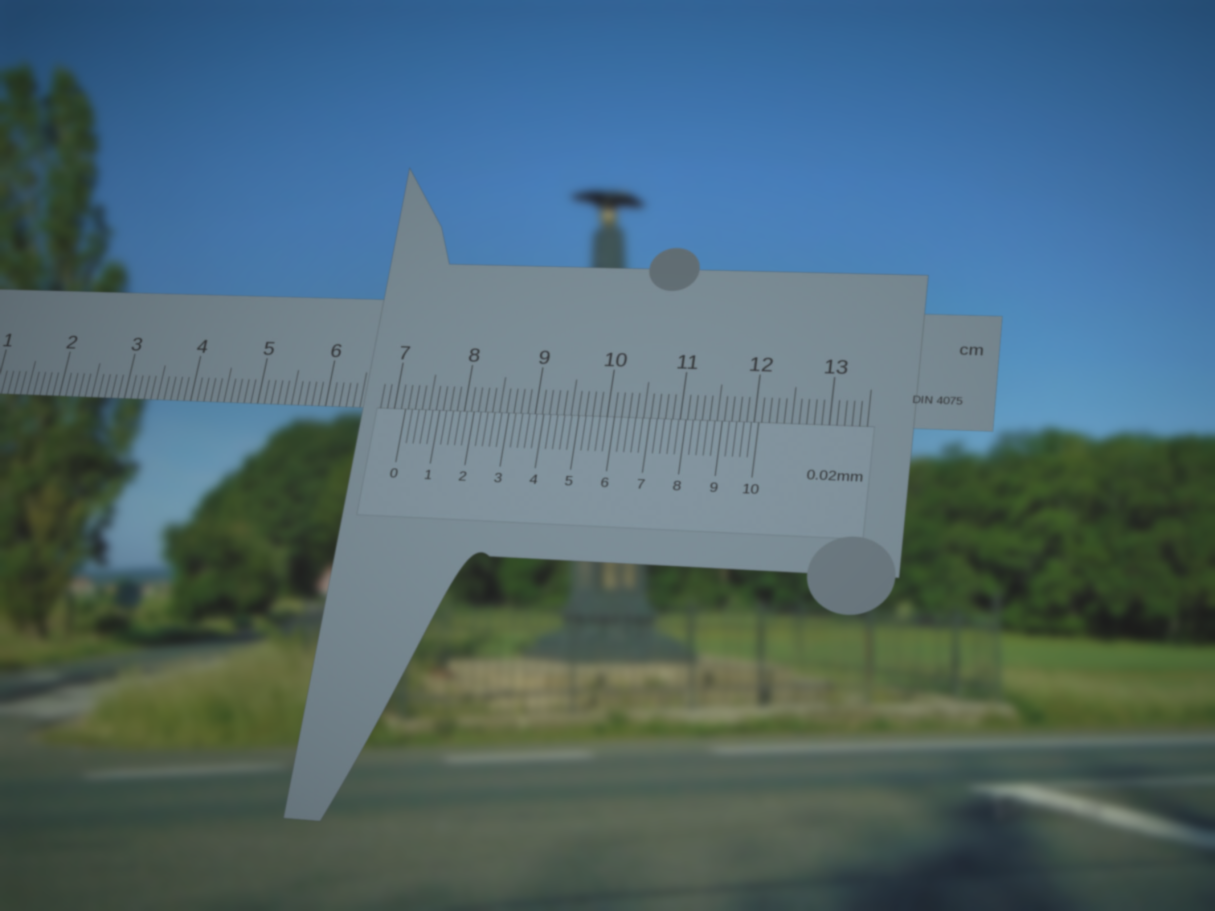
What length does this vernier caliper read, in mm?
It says 71.6 mm
